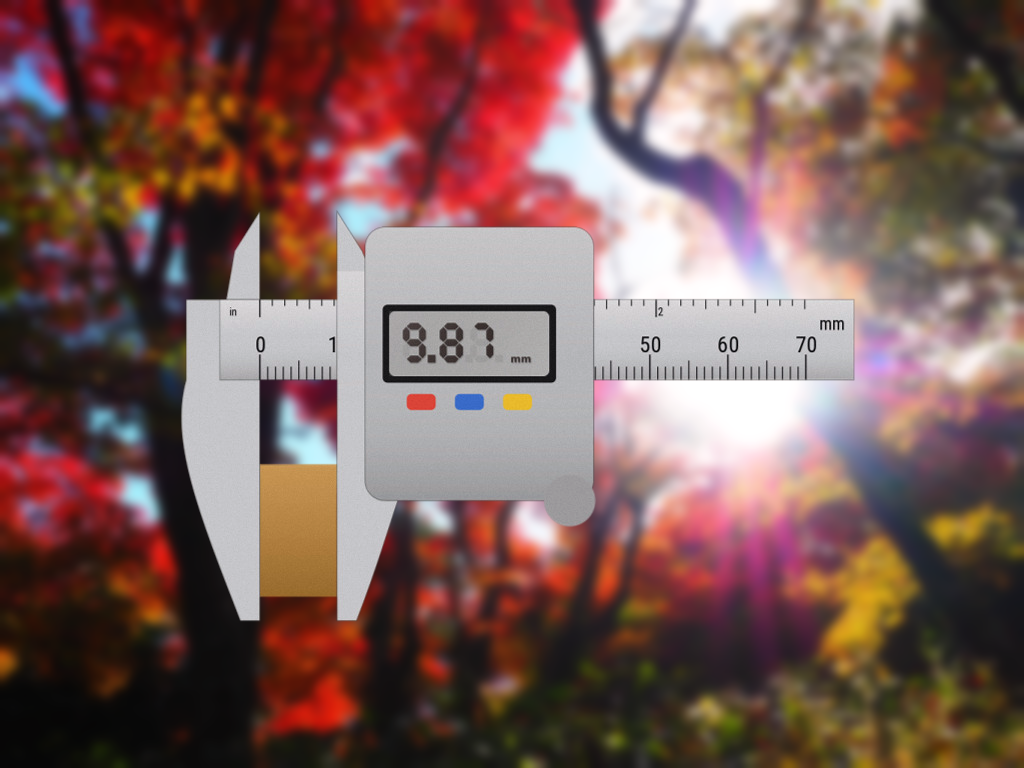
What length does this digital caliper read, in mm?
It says 9.87 mm
